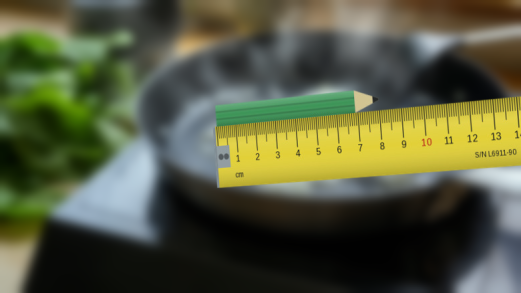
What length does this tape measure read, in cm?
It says 8 cm
